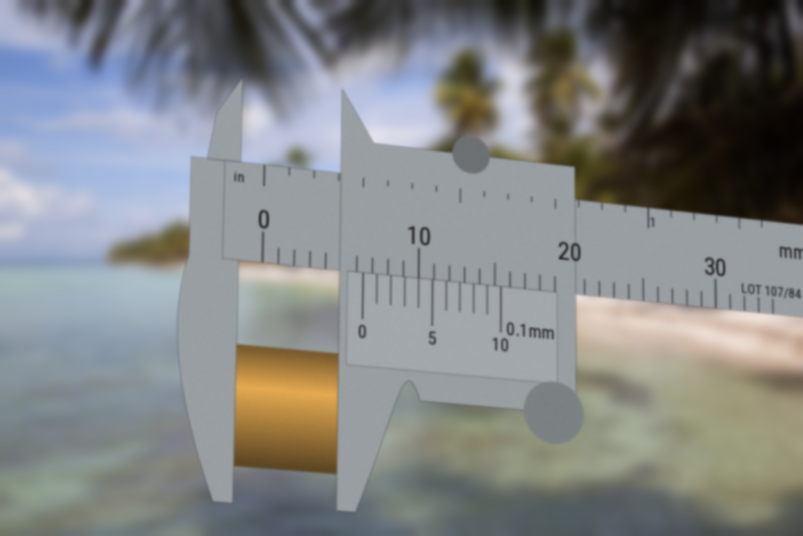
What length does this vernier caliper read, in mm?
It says 6.4 mm
